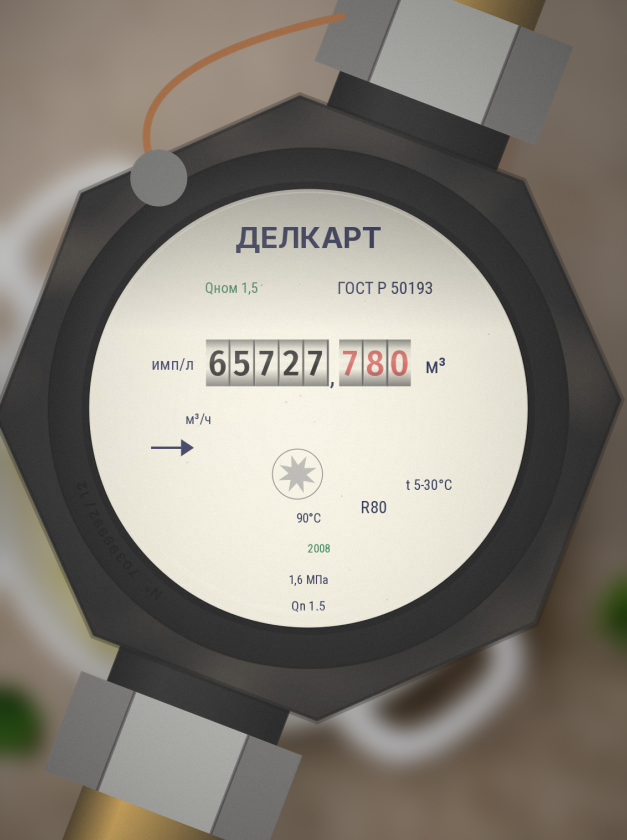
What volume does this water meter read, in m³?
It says 65727.780 m³
